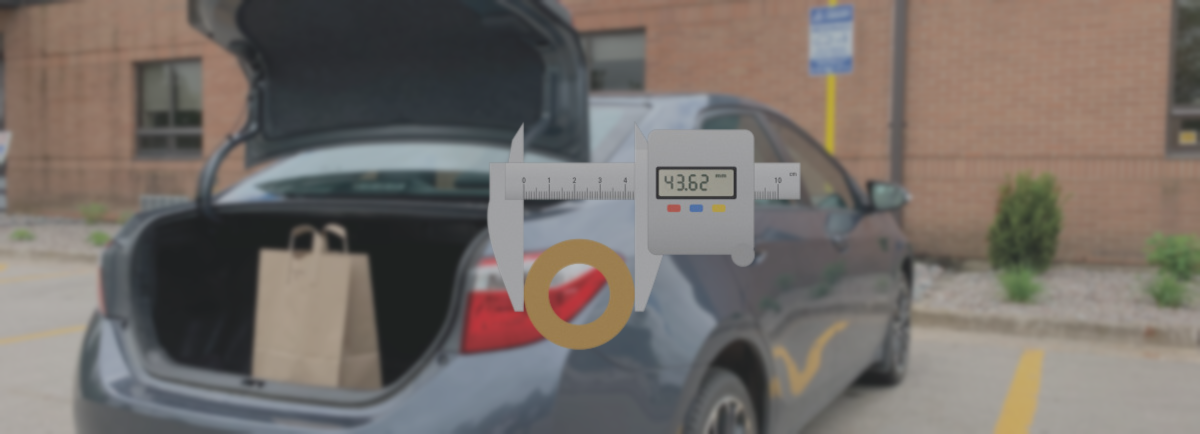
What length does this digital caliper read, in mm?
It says 43.62 mm
